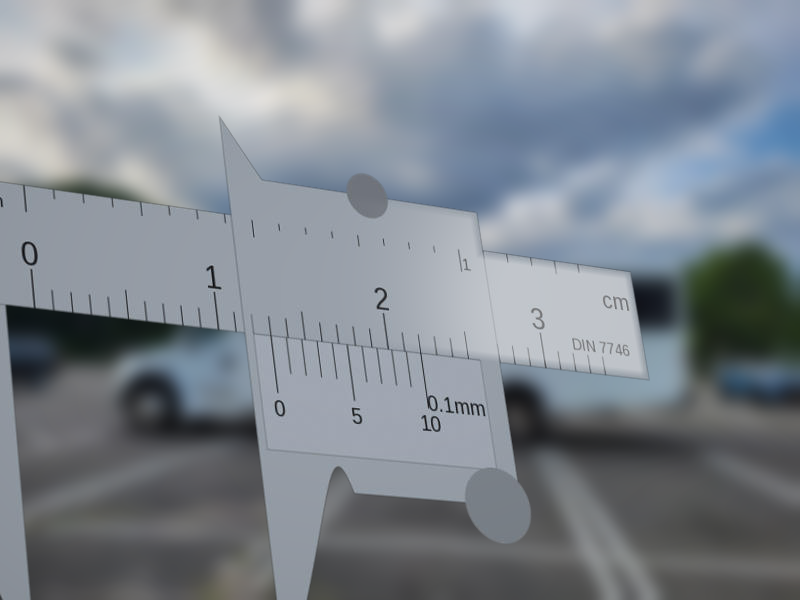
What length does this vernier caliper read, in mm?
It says 13.0 mm
